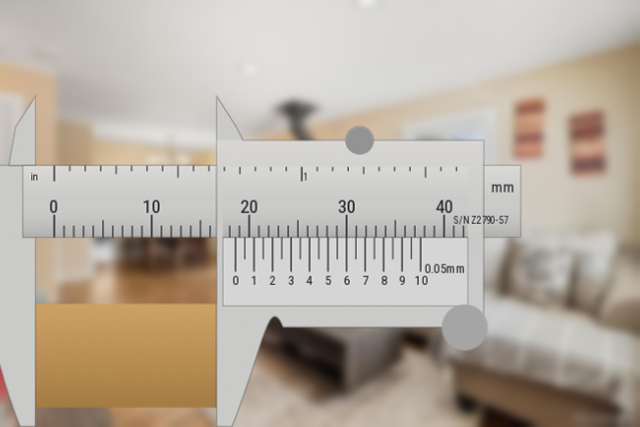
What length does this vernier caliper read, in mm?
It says 18.6 mm
